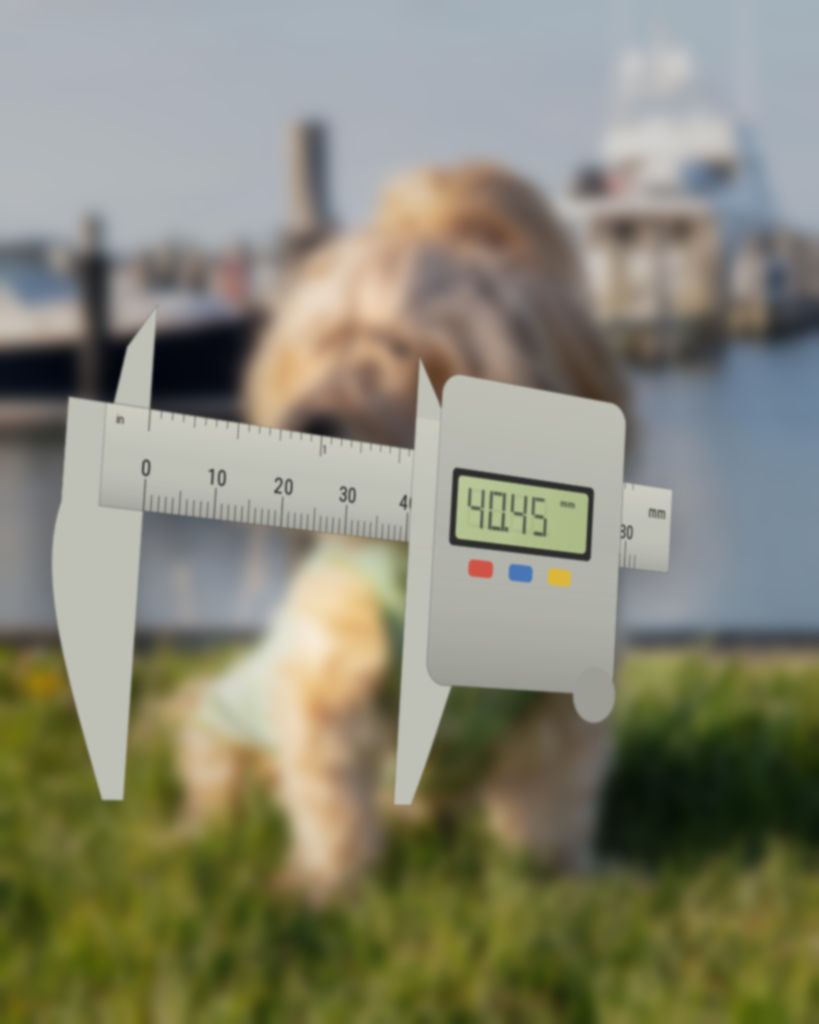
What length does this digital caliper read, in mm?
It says 40.45 mm
